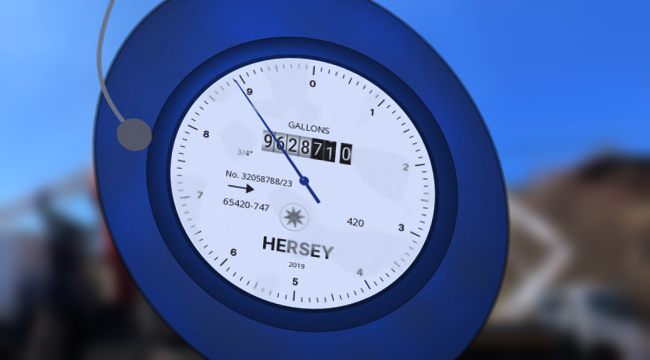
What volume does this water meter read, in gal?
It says 9628708.9 gal
